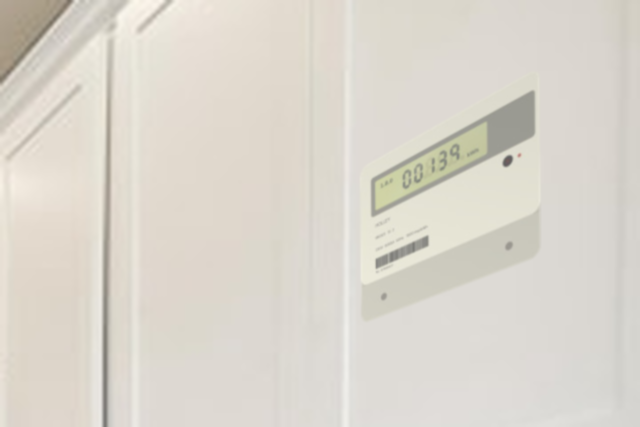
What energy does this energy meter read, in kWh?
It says 139 kWh
